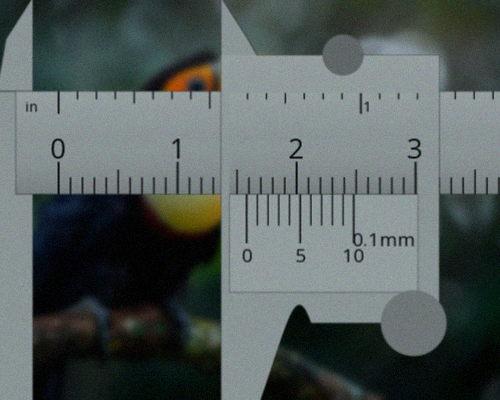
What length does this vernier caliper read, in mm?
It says 15.8 mm
